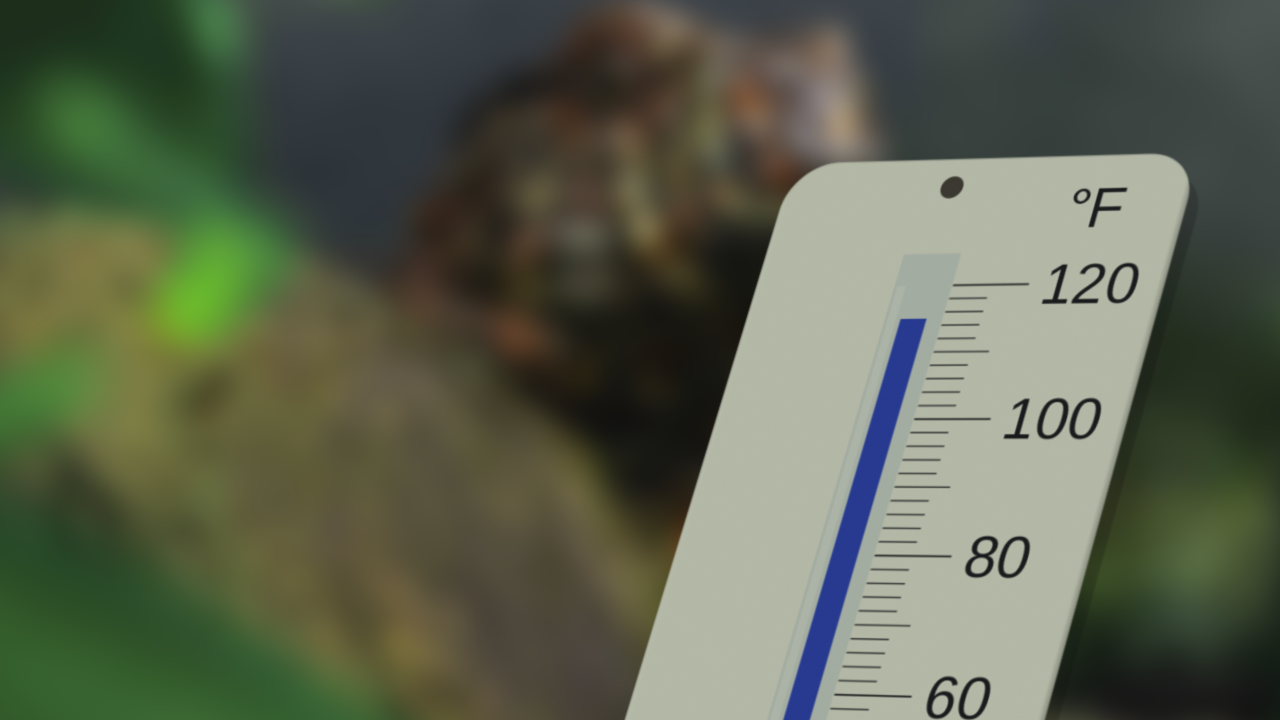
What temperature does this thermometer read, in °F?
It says 115 °F
